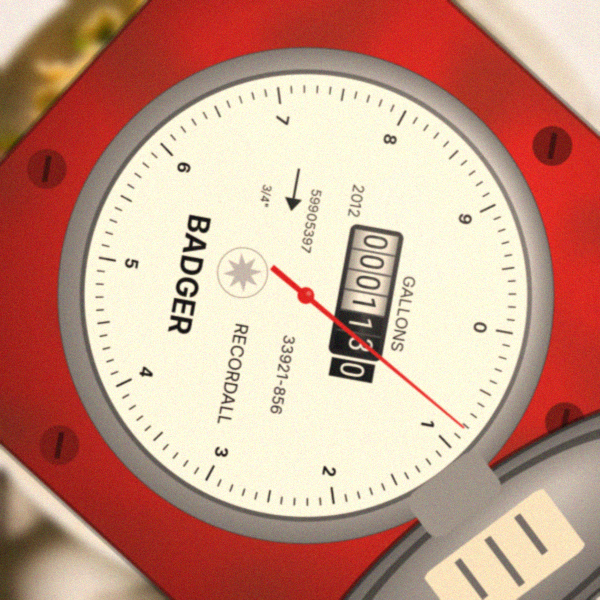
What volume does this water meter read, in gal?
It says 1130.8 gal
